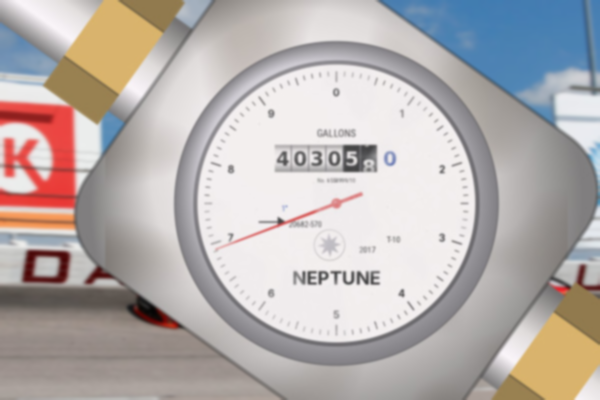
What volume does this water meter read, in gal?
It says 4030576.9 gal
